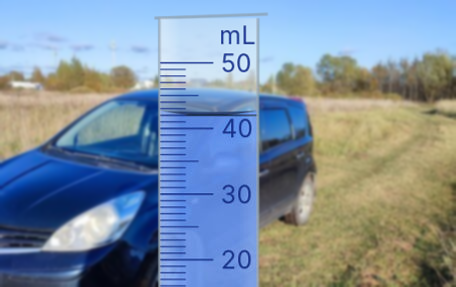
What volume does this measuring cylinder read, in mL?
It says 42 mL
